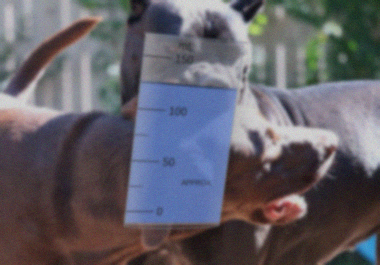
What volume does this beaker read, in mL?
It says 125 mL
